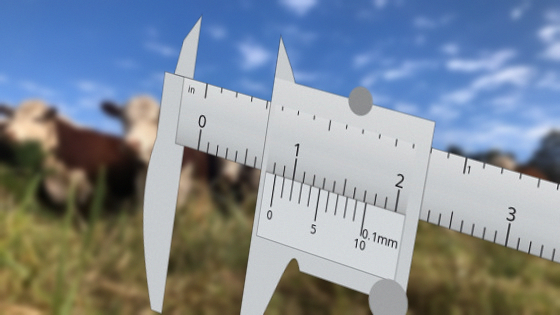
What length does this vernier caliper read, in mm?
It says 8.2 mm
